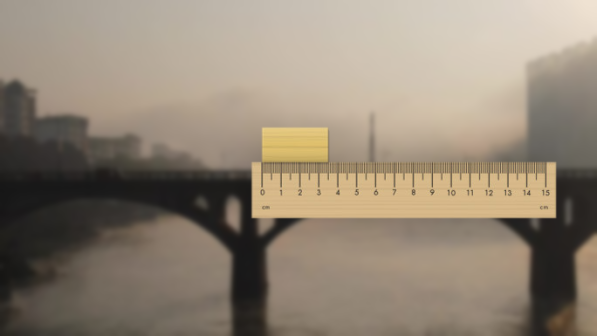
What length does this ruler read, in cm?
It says 3.5 cm
